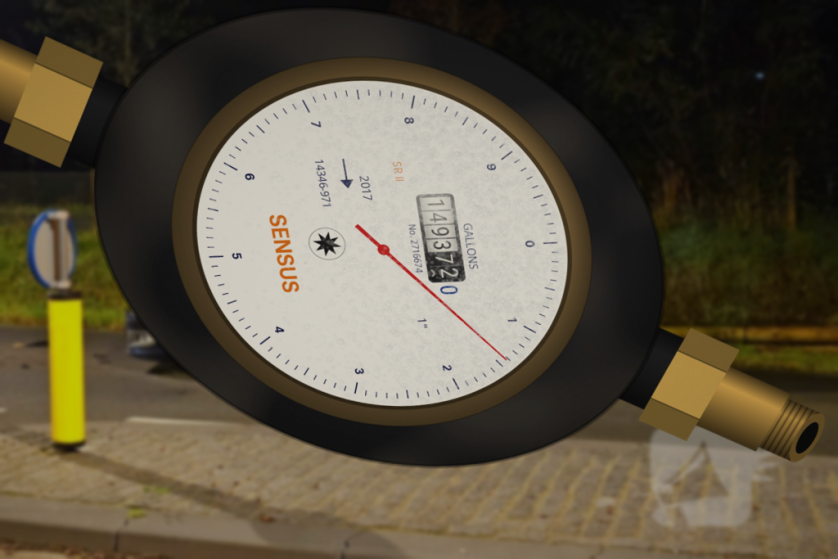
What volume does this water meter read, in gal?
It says 1493721.4 gal
